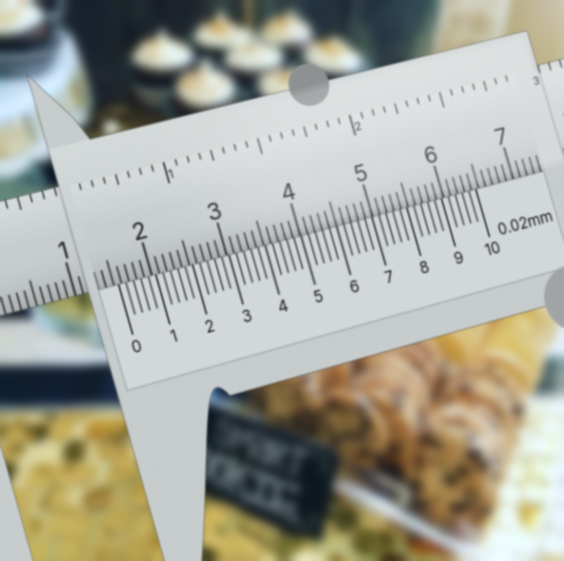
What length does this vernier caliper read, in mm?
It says 15.6 mm
